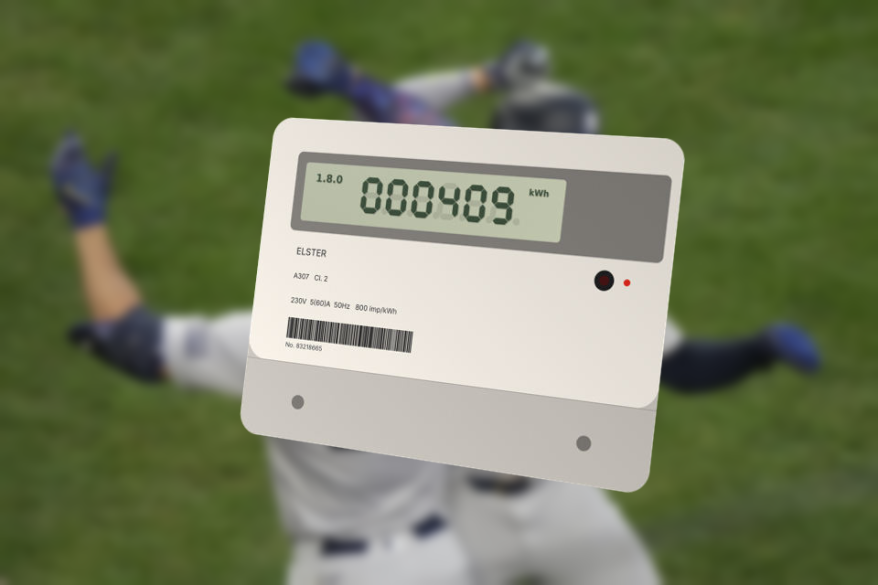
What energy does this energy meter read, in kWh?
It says 409 kWh
